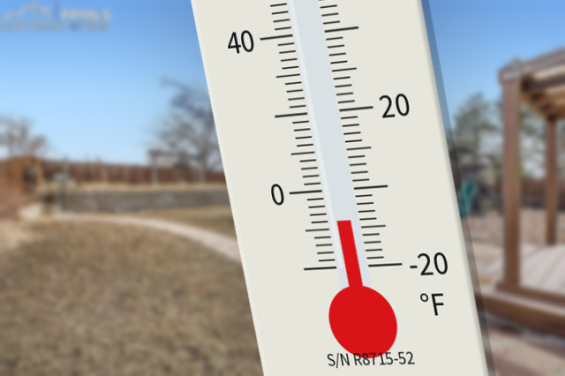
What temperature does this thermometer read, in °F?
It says -8 °F
